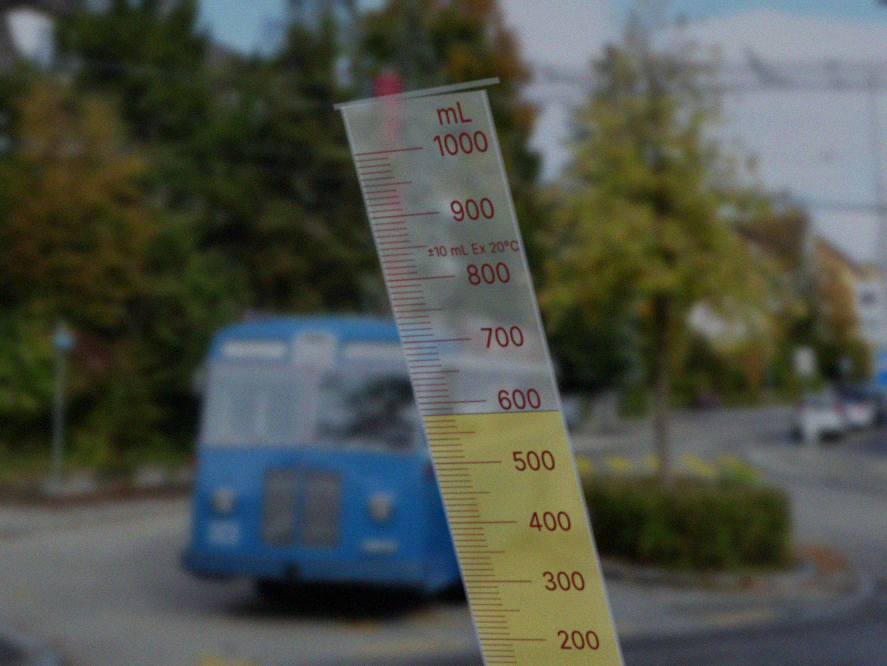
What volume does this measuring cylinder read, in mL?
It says 580 mL
